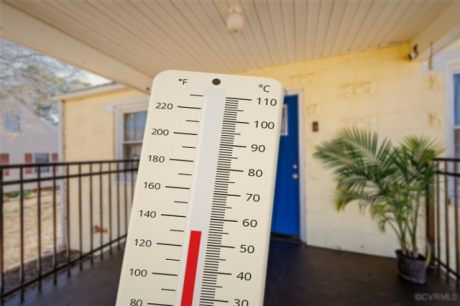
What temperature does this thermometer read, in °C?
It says 55 °C
